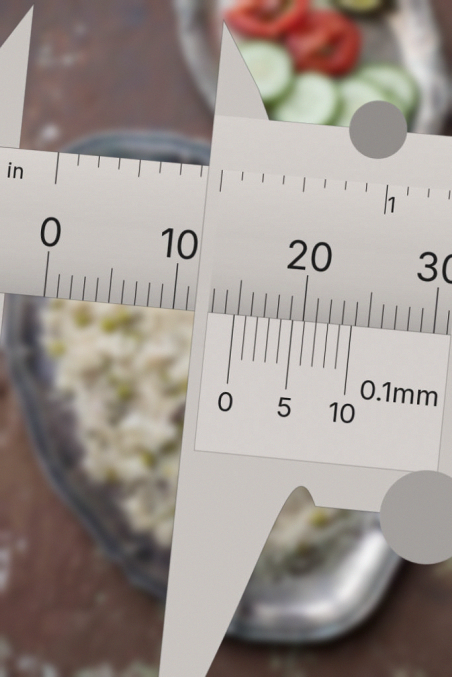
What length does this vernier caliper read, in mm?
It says 14.7 mm
